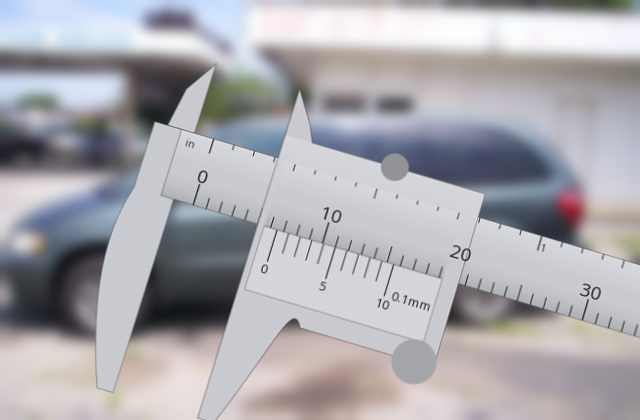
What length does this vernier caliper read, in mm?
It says 6.5 mm
